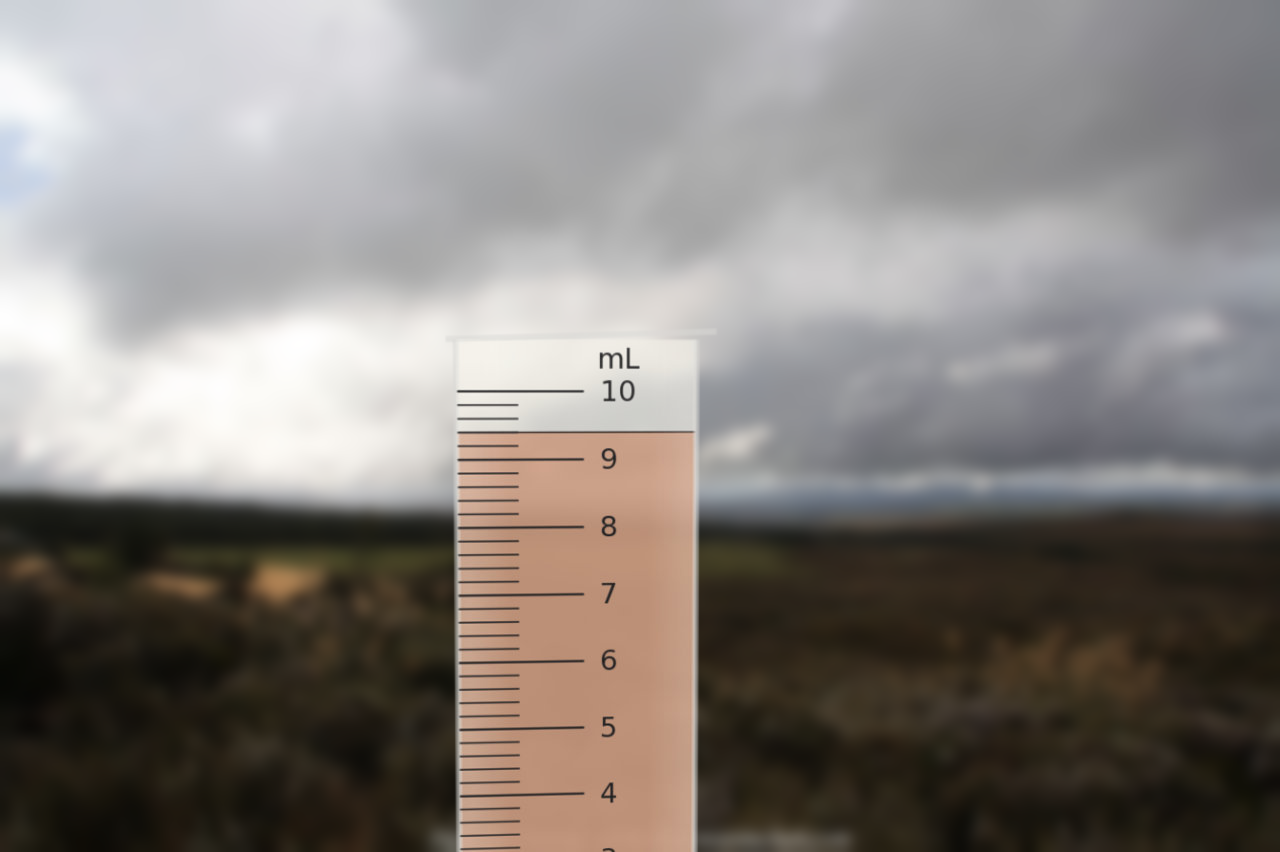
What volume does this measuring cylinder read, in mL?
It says 9.4 mL
